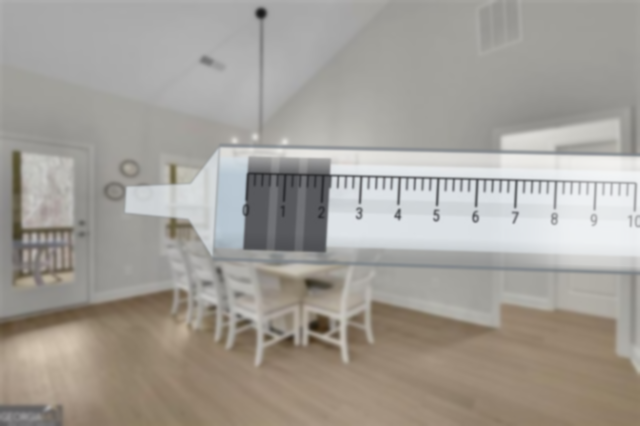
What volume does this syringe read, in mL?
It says 0 mL
